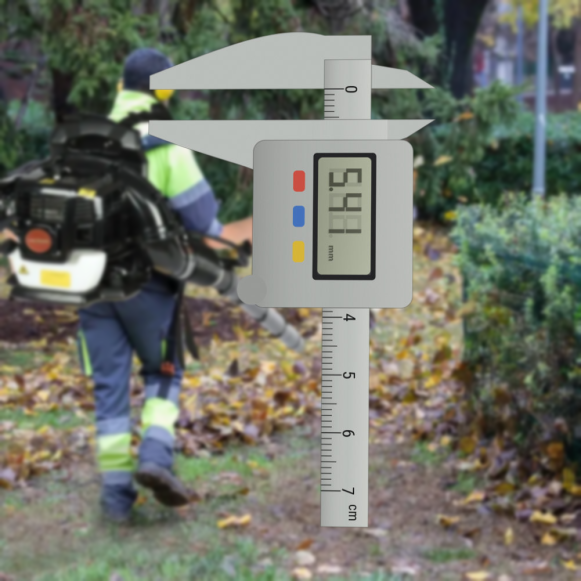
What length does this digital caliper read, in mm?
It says 5.41 mm
